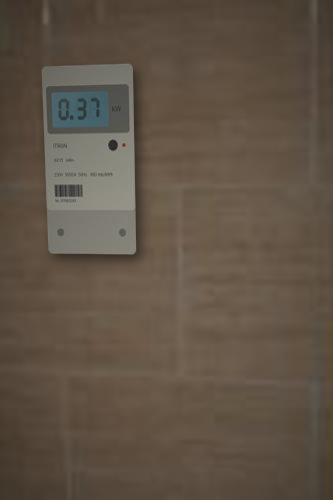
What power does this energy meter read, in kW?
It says 0.37 kW
